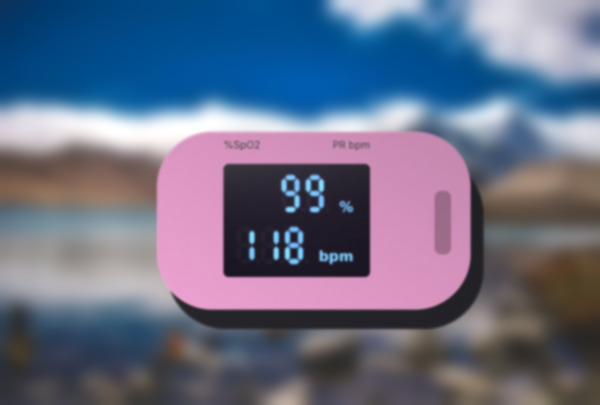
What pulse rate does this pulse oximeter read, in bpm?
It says 118 bpm
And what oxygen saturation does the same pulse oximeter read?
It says 99 %
